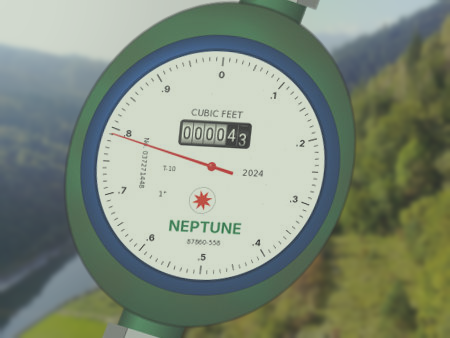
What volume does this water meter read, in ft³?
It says 42.79 ft³
